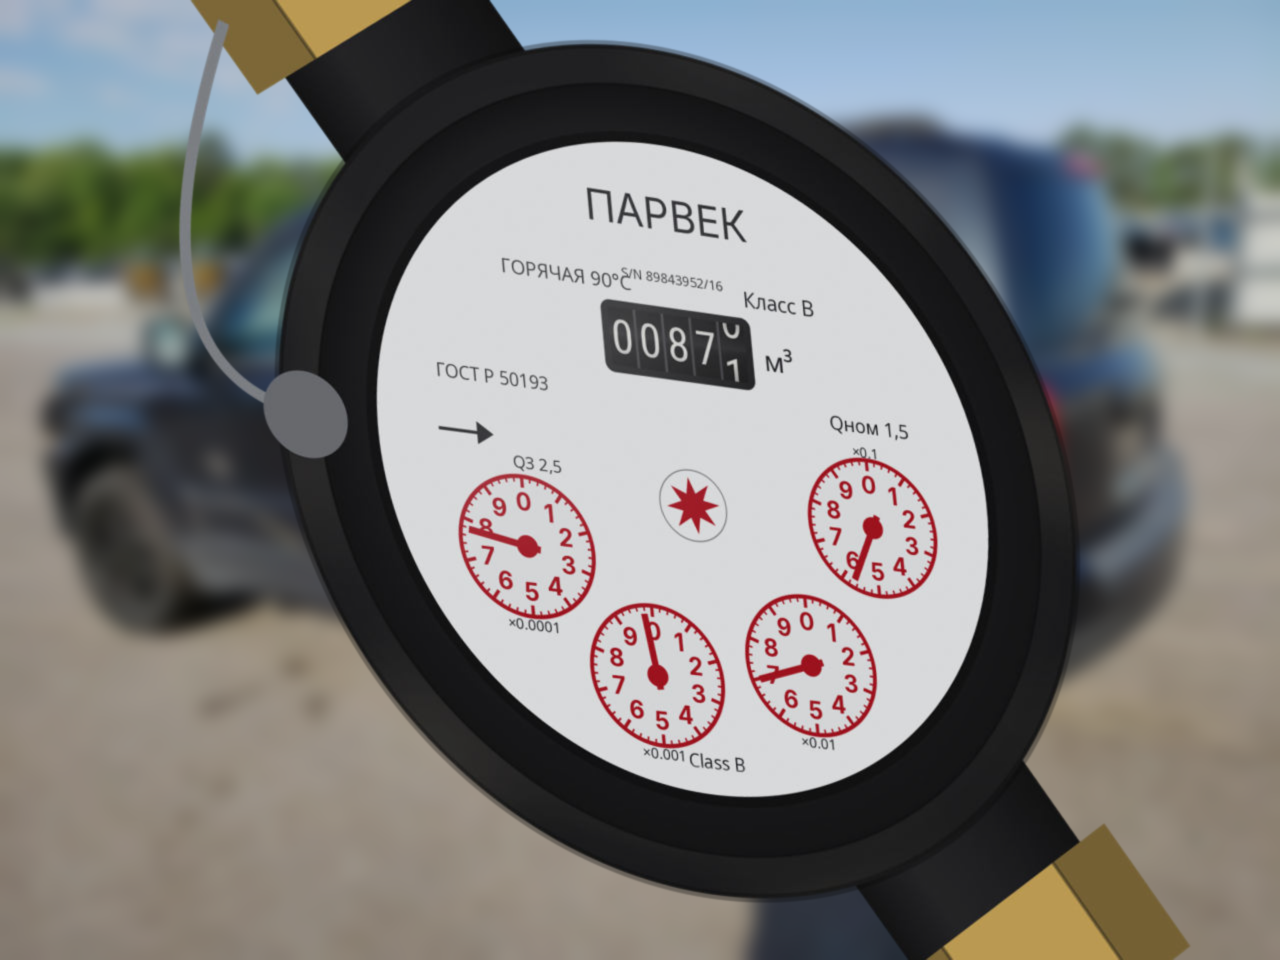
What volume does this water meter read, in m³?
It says 870.5697 m³
